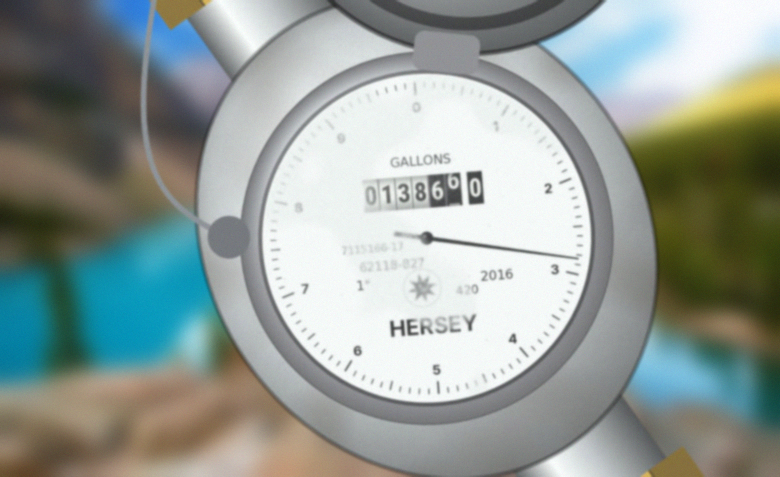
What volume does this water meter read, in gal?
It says 138662.8 gal
